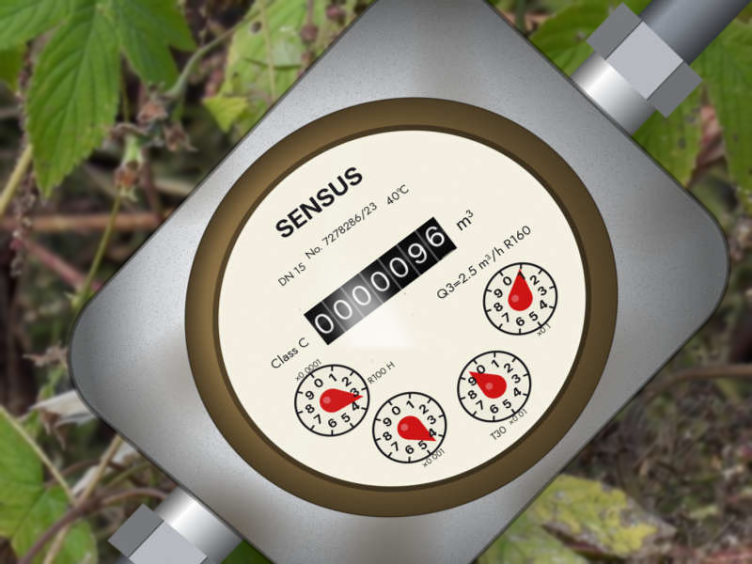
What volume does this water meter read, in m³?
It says 96.0943 m³
